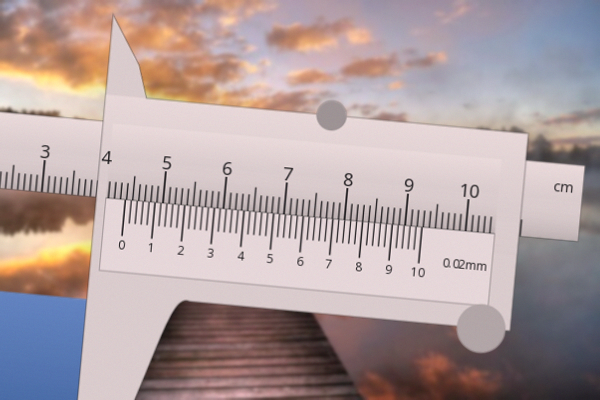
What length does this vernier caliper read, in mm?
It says 43.8 mm
